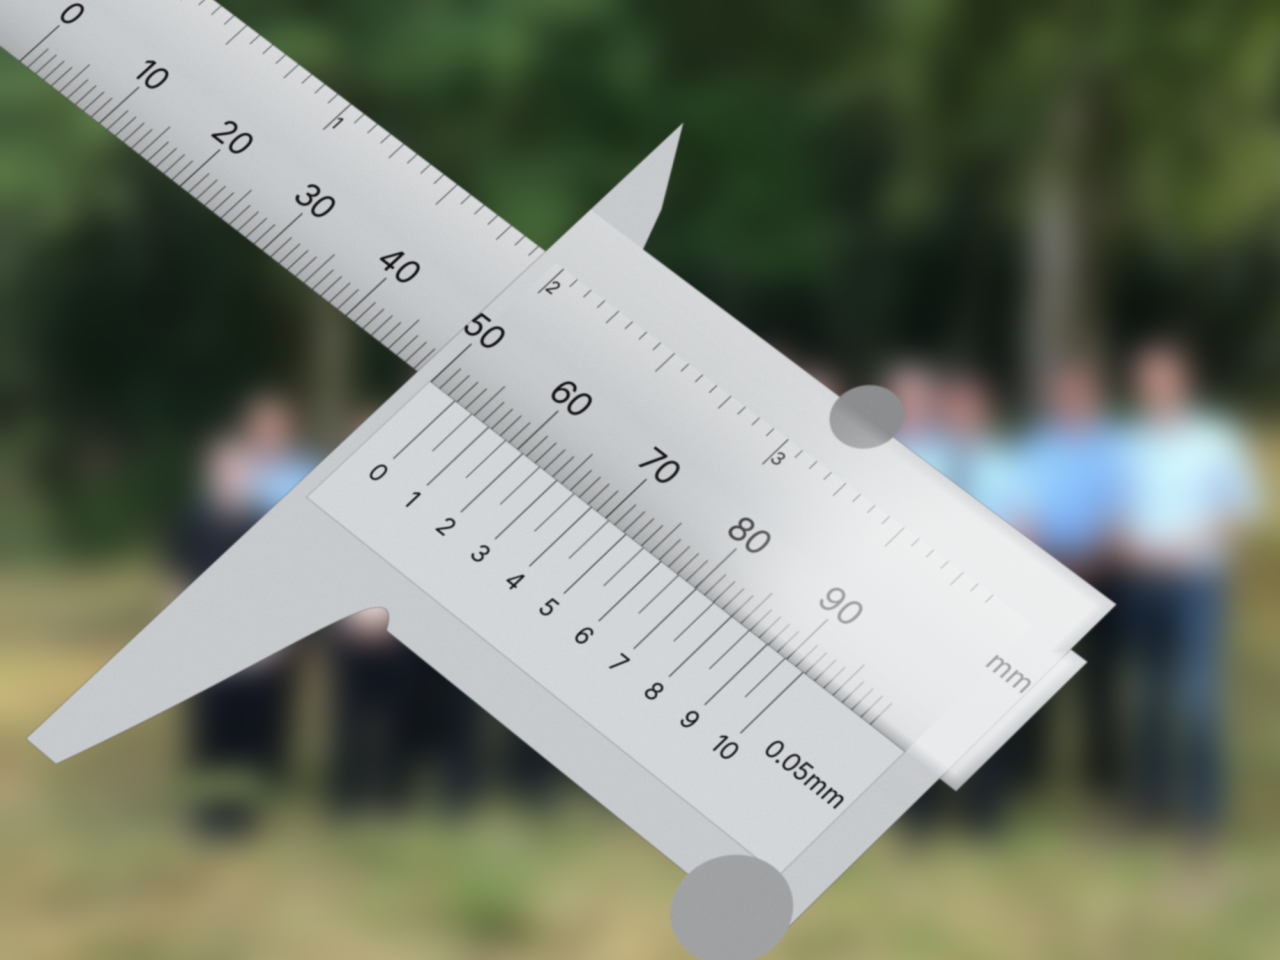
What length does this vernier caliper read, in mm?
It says 52.8 mm
